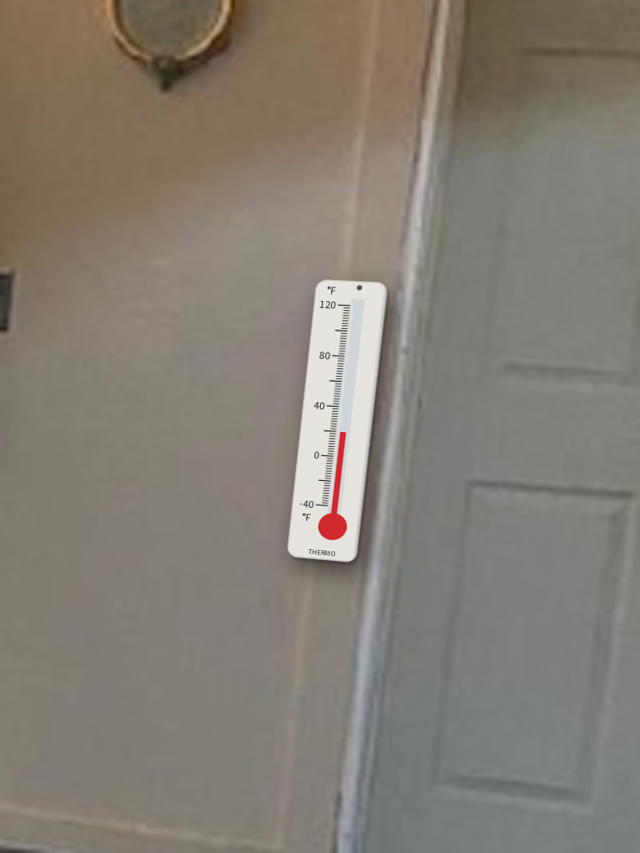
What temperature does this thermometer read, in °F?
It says 20 °F
